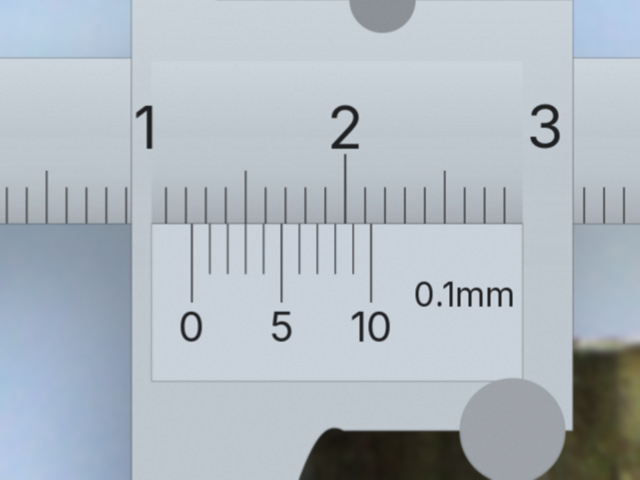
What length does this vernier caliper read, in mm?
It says 12.3 mm
